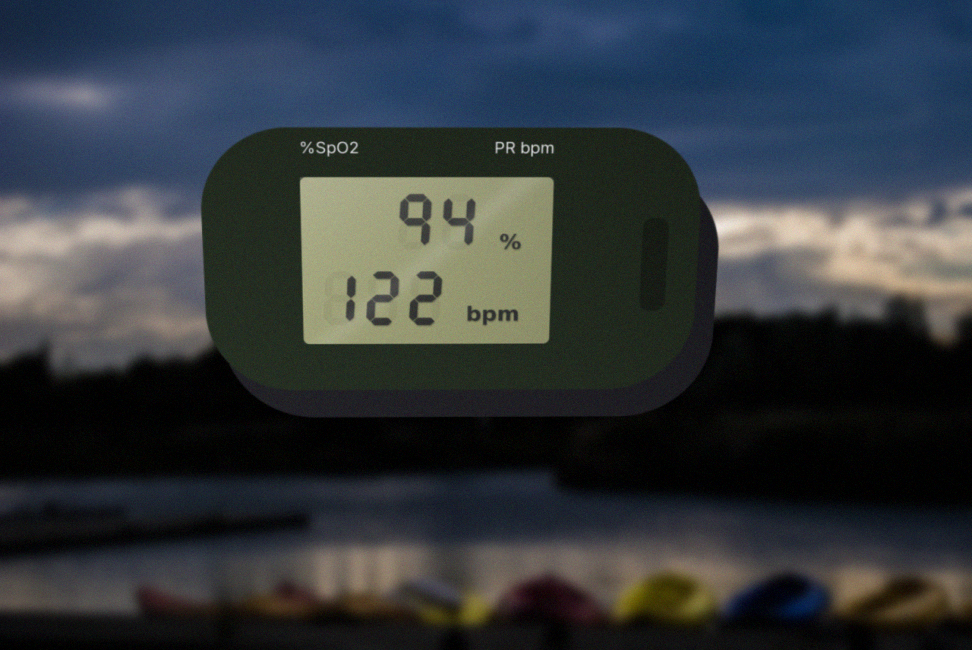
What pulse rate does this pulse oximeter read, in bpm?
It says 122 bpm
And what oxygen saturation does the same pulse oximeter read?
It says 94 %
